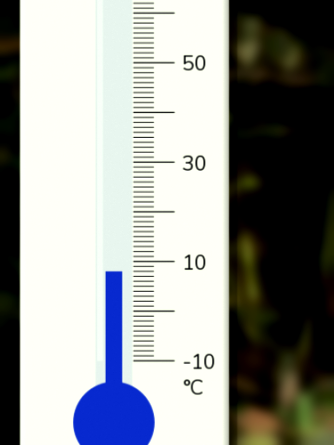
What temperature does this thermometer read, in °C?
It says 8 °C
